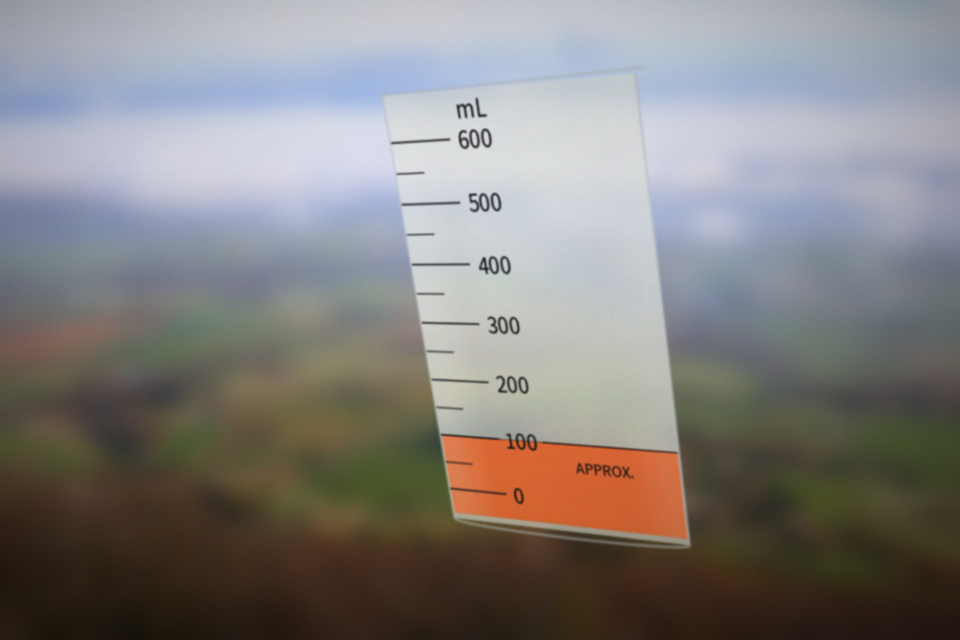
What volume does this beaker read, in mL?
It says 100 mL
